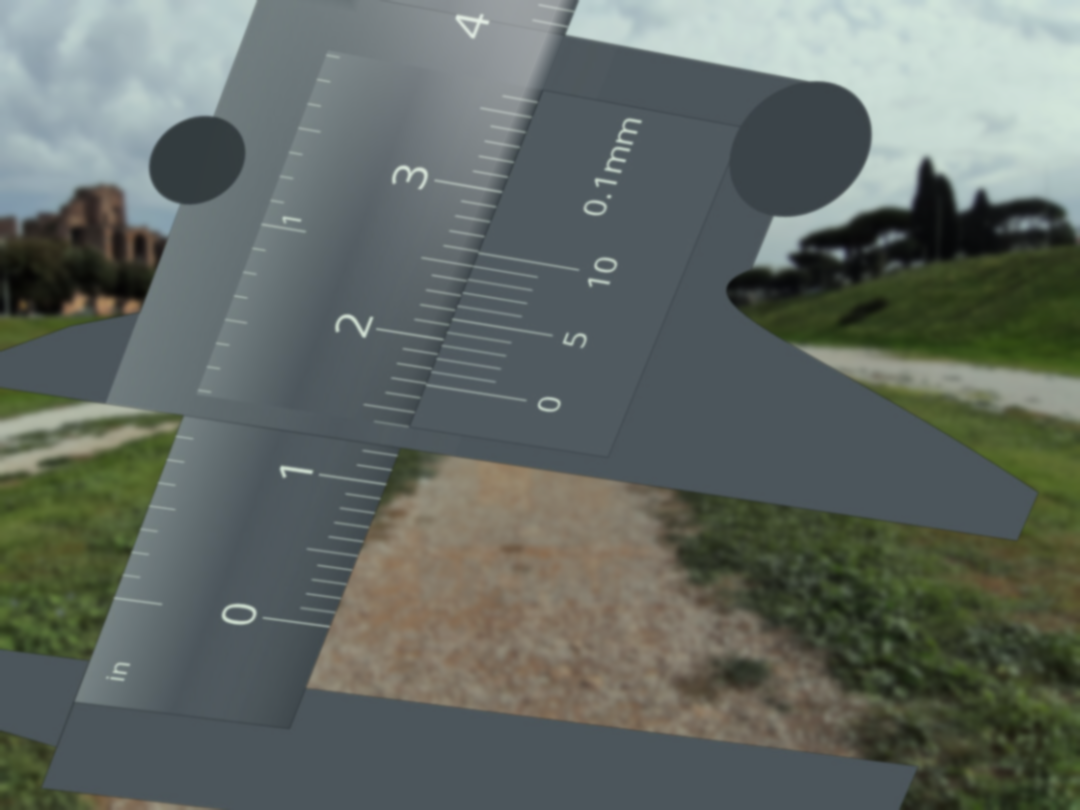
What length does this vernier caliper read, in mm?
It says 16.9 mm
